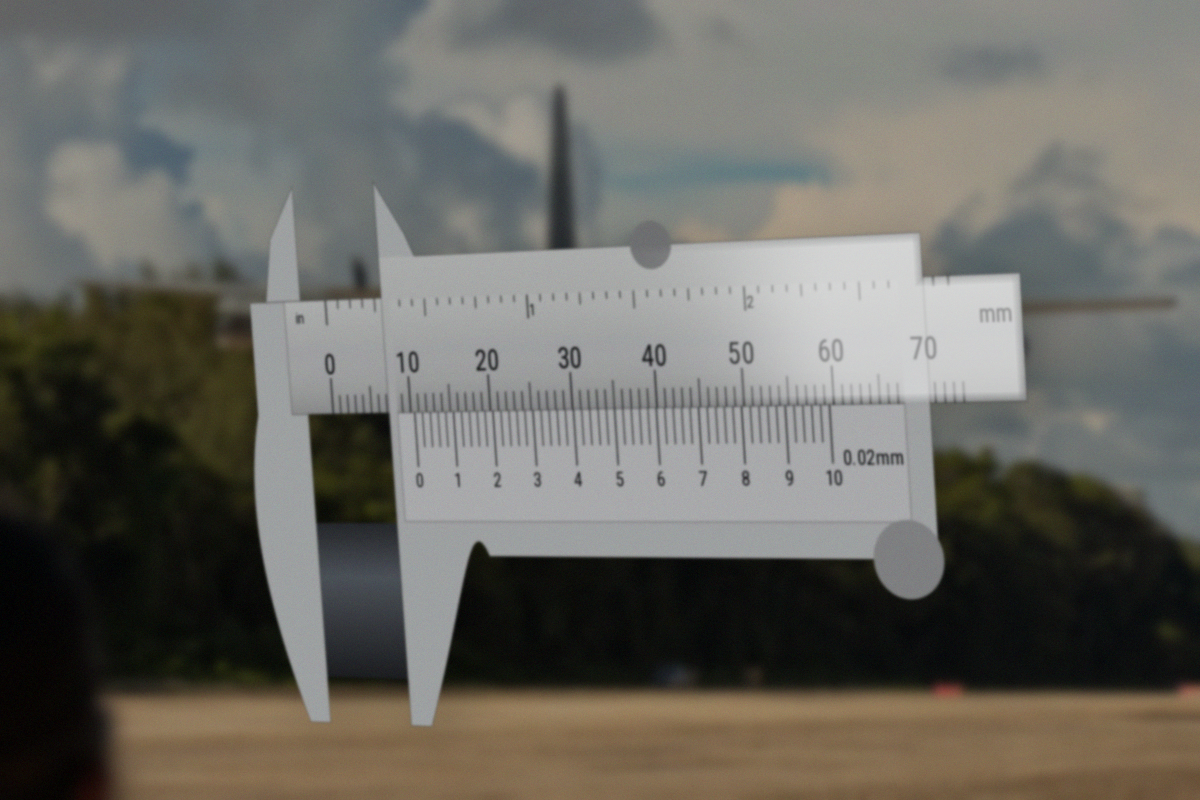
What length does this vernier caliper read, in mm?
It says 10.5 mm
